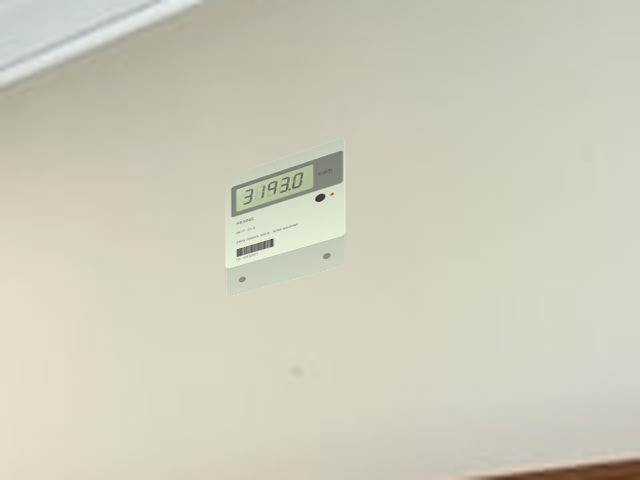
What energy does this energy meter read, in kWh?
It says 3193.0 kWh
